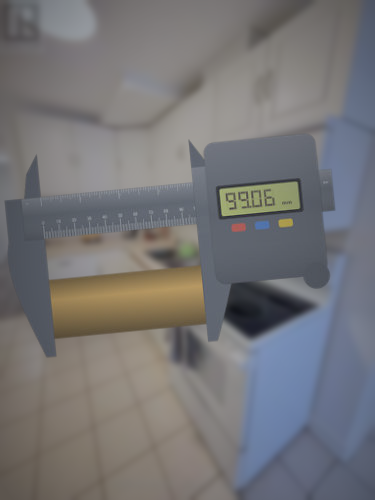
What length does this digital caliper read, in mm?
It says 99.06 mm
